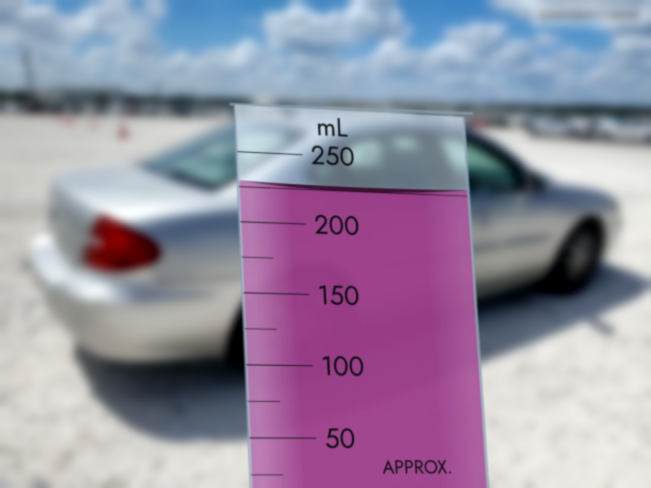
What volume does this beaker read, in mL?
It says 225 mL
